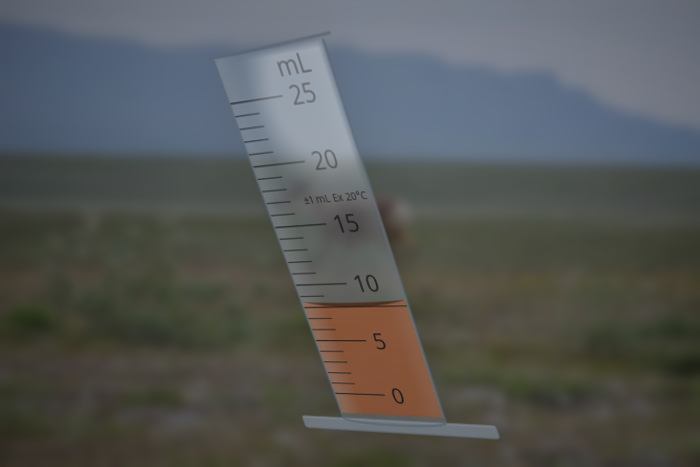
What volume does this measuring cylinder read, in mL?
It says 8 mL
